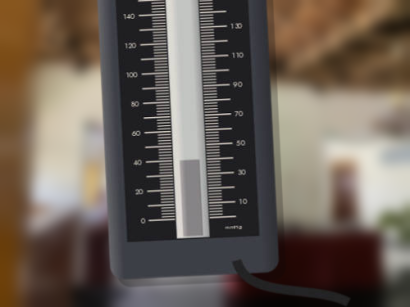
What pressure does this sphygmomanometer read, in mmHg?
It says 40 mmHg
